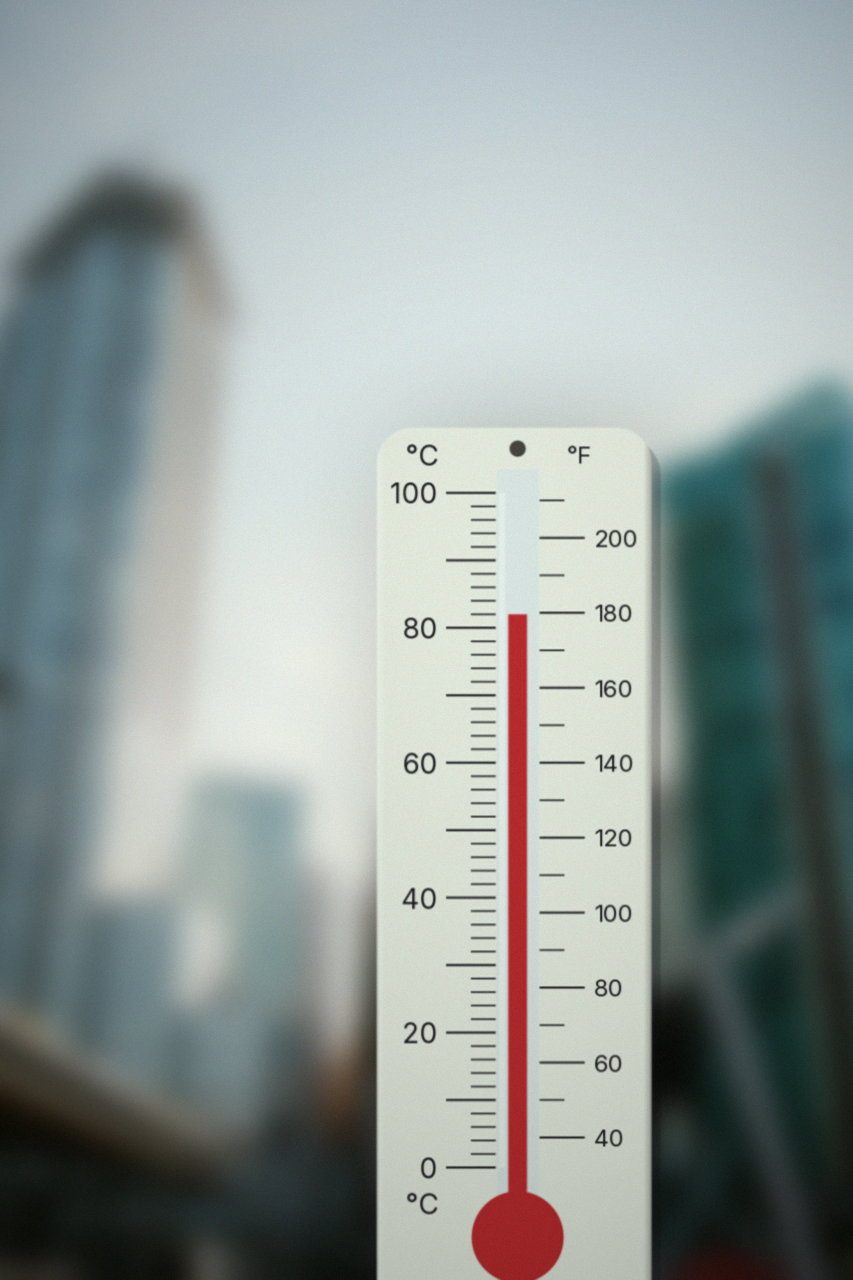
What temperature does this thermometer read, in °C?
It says 82 °C
